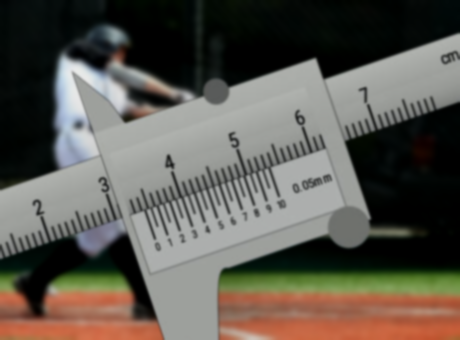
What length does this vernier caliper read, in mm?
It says 34.5 mm
